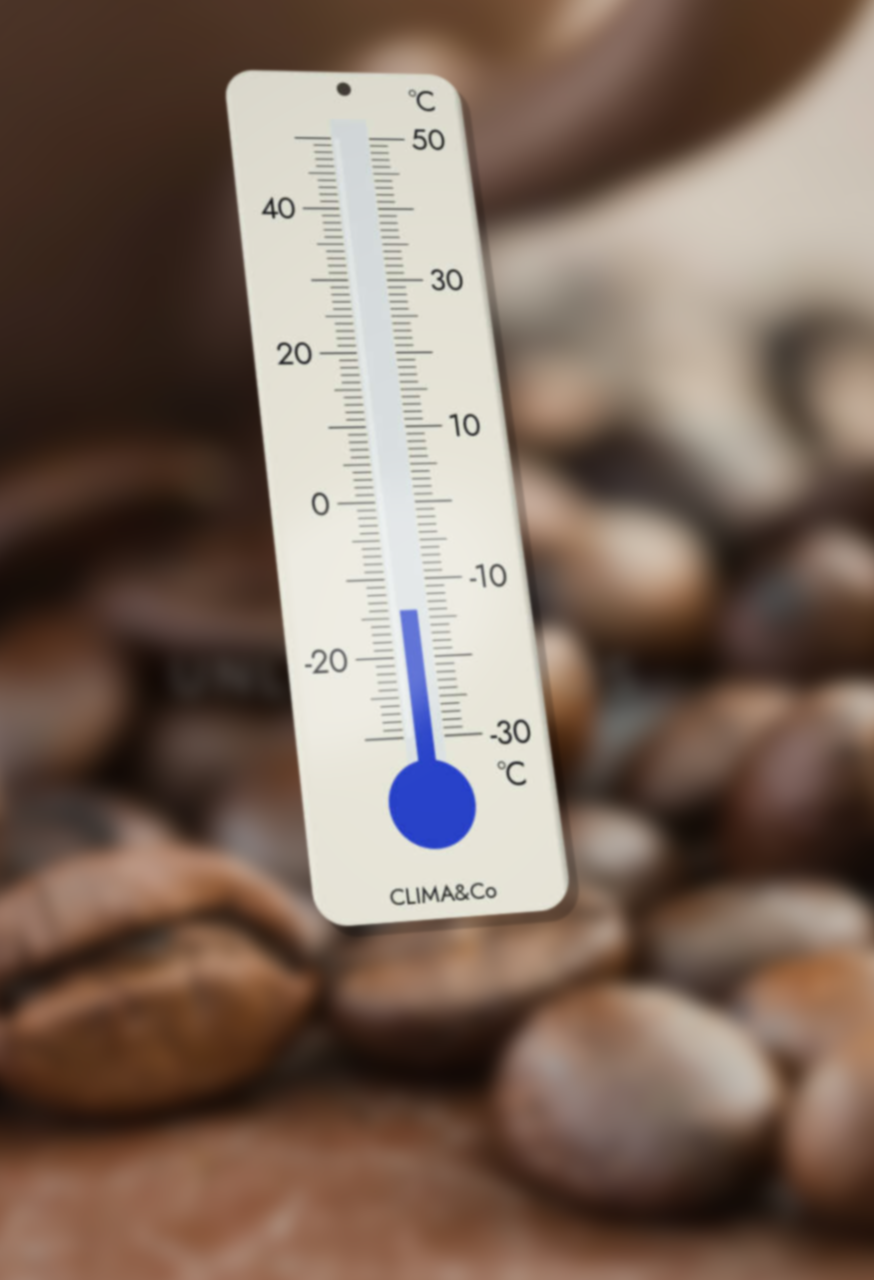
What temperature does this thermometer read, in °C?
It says -14 °C
